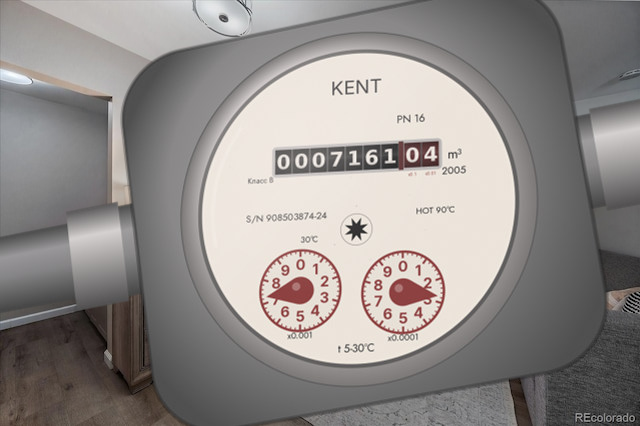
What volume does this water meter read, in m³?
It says 7161.0472 m³
